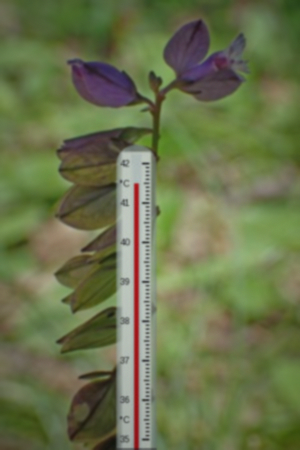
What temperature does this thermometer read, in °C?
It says 41.5 °C
